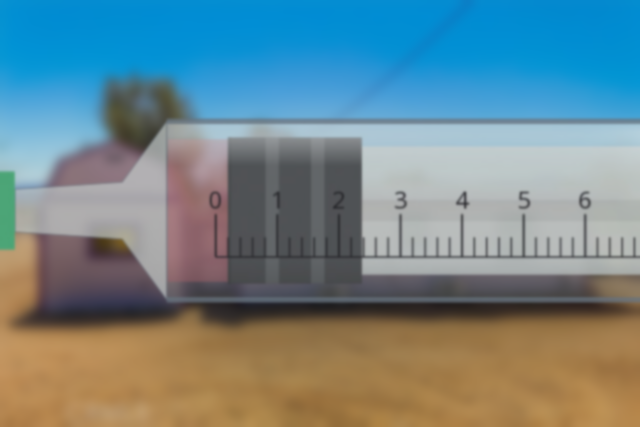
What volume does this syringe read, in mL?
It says 0.2 mL
